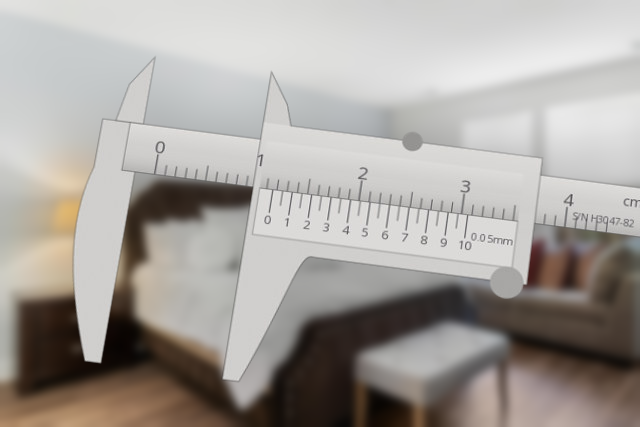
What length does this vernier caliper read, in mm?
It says 11.6 mm
